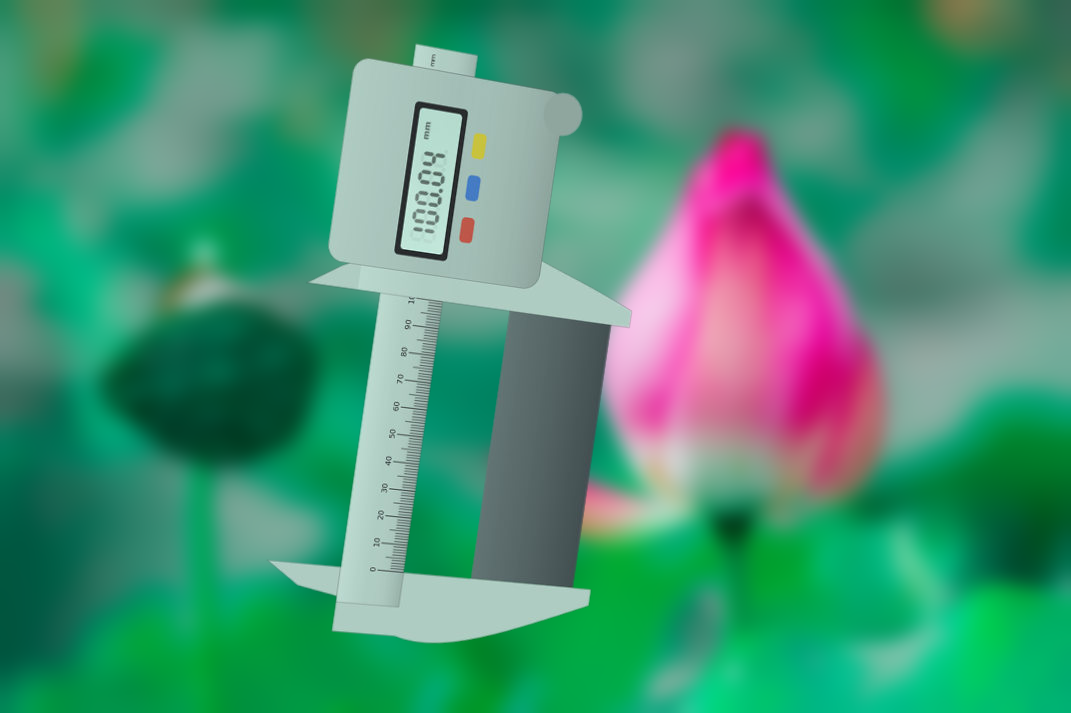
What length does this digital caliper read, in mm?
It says 100.04 mm
